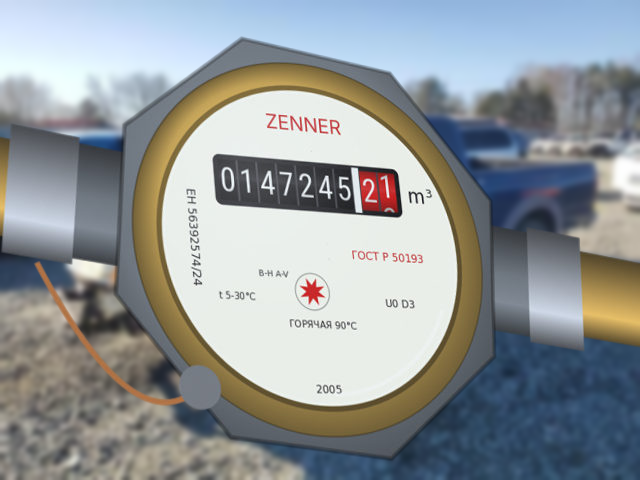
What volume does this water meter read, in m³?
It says 147245.21 m³
